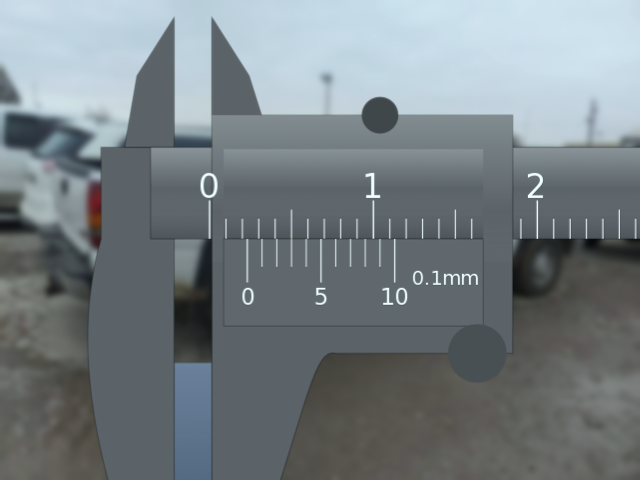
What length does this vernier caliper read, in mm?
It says 2.3 mm
